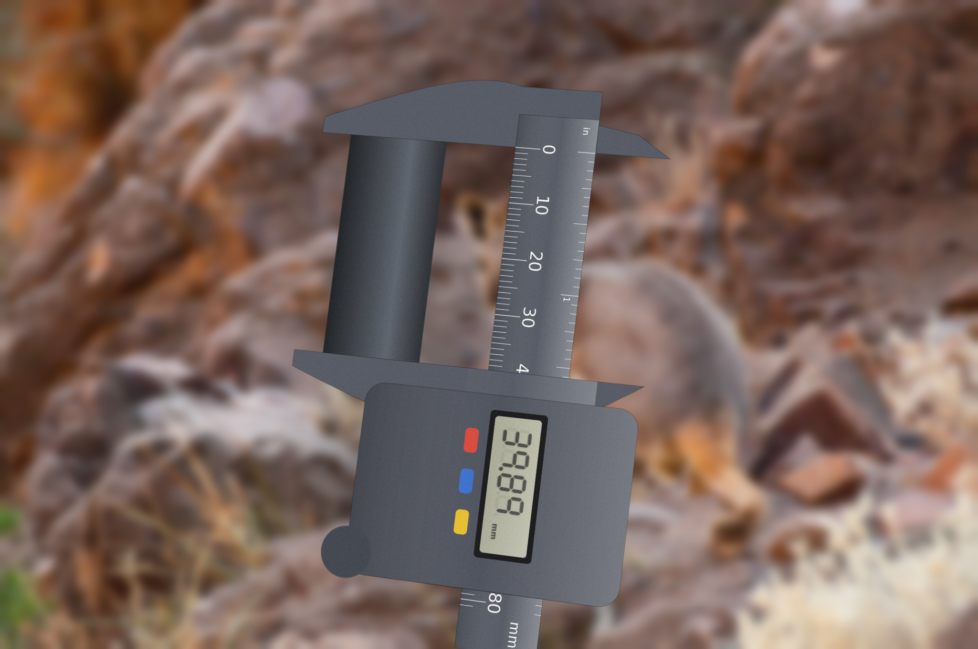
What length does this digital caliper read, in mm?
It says 39.89 mm
